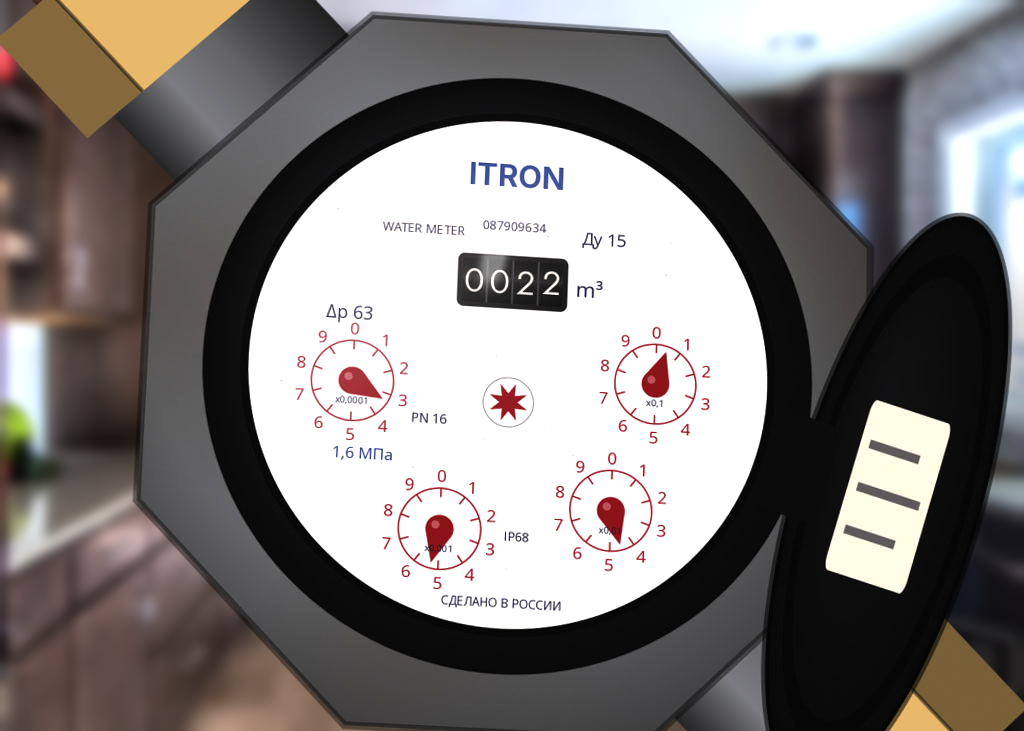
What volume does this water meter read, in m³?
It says 22.0453 m³
